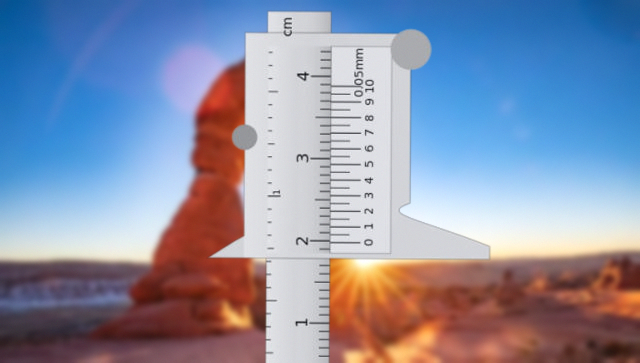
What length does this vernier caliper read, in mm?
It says 19.8 mm
